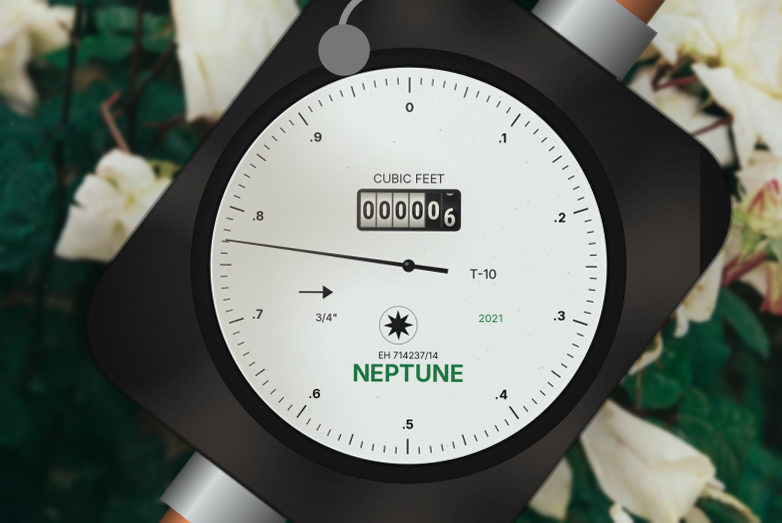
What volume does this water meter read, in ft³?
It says 5.77 ft³
